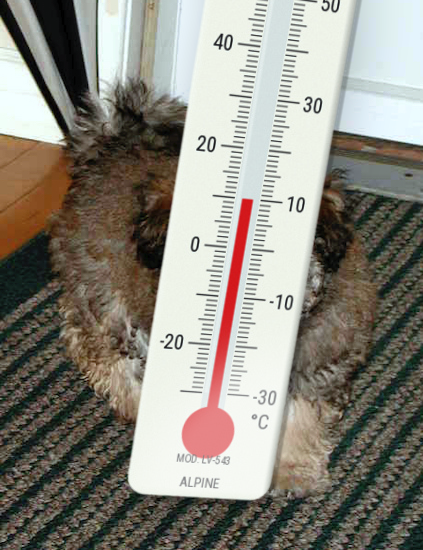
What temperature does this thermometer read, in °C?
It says 10 °C
